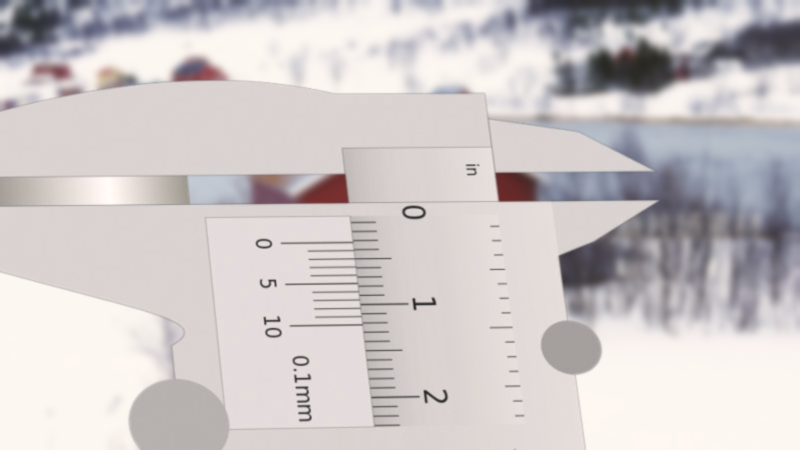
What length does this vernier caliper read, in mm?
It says 3.2 mm
